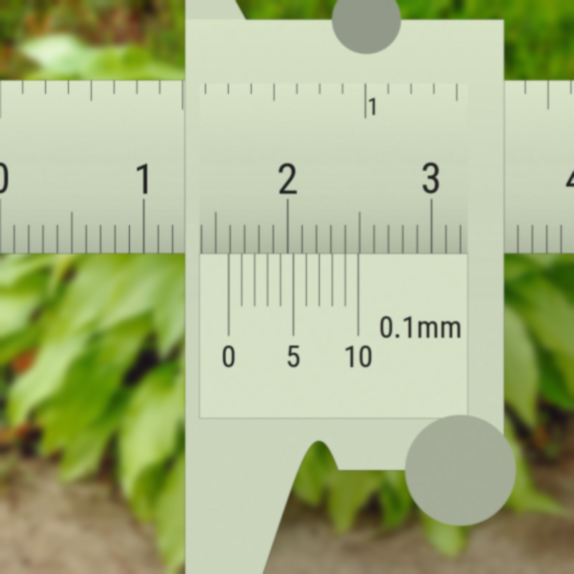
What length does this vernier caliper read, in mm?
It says 15.9 mm
